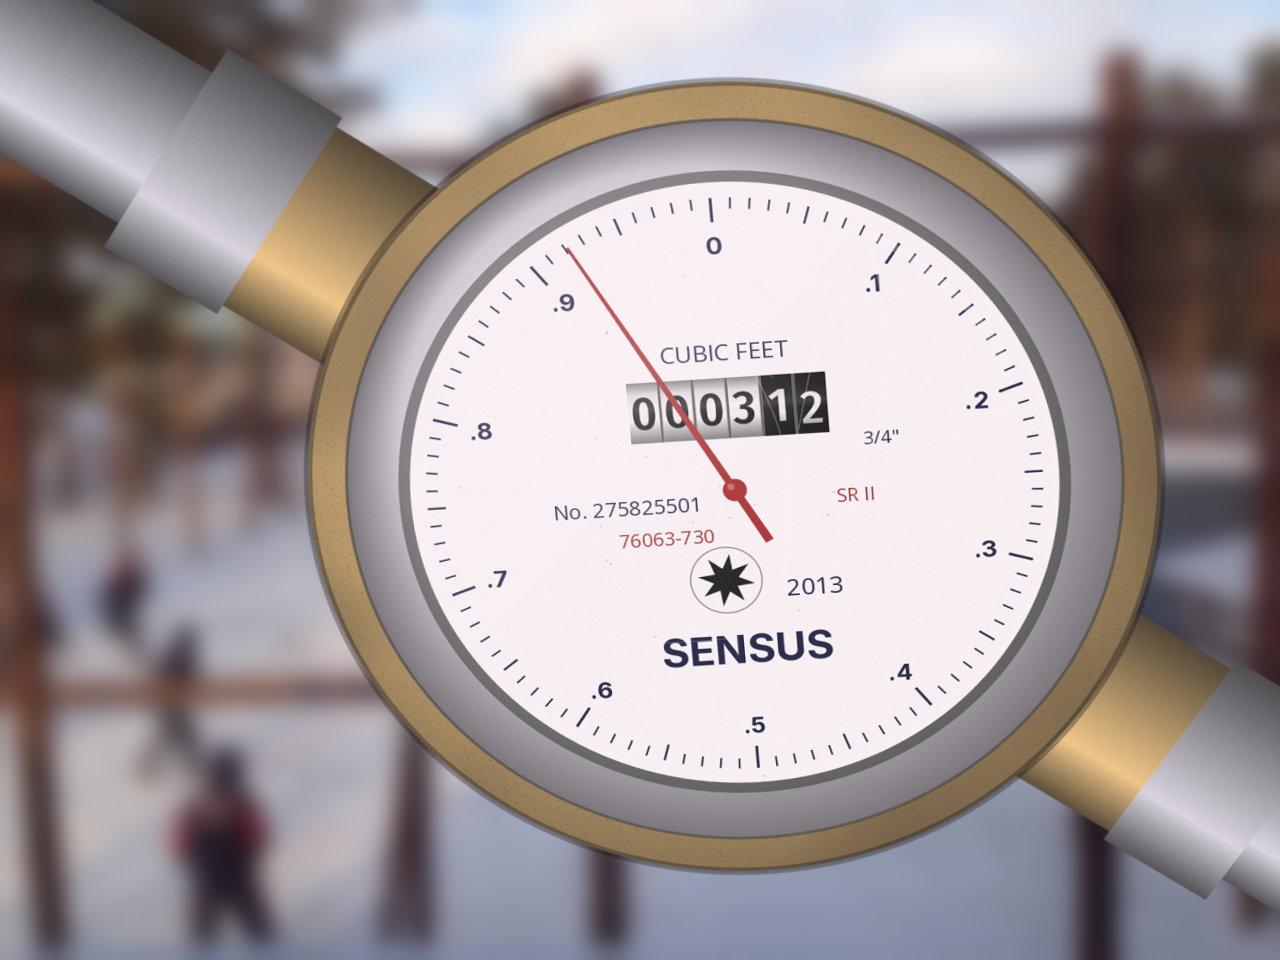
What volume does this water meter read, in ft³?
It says 311.92 ft³
